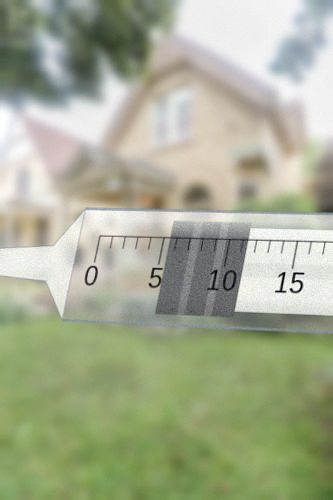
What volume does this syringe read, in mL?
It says 5.5 mL
